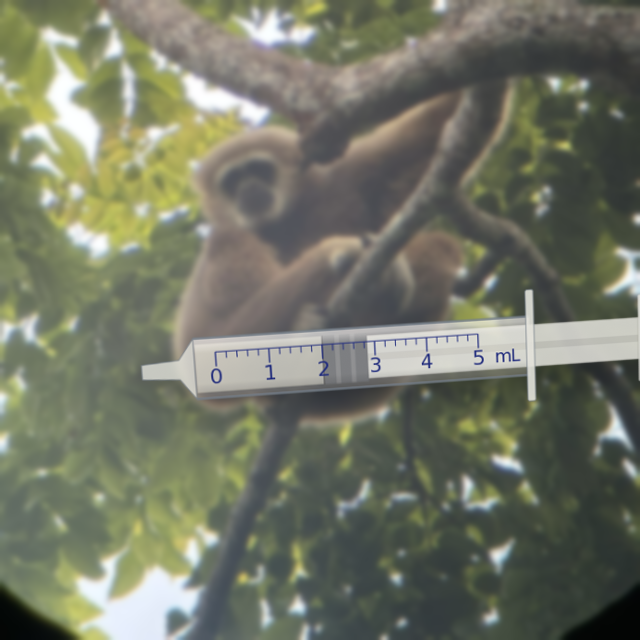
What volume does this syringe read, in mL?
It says 2 mL
